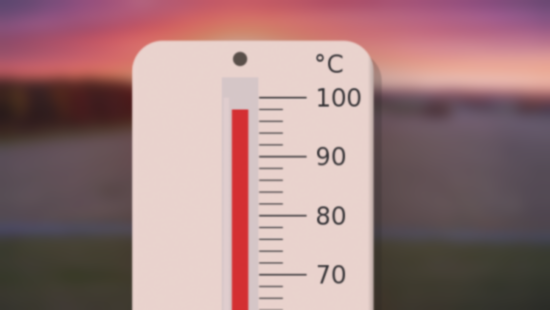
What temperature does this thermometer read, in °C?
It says 98 °C
